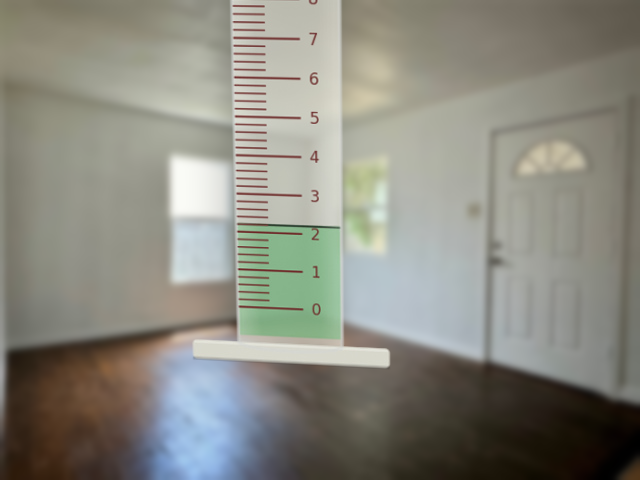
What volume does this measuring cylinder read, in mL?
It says 2.2 mL
